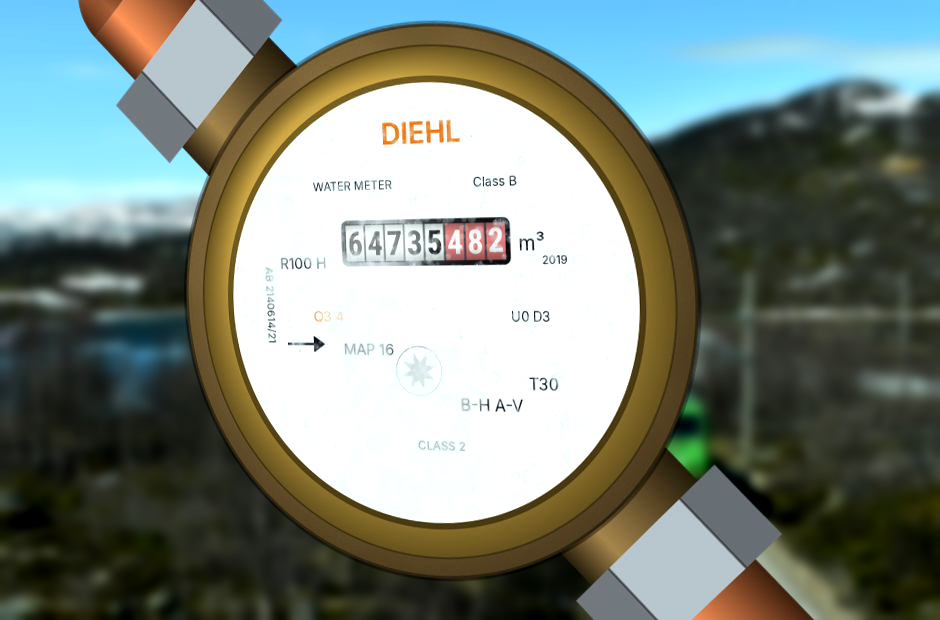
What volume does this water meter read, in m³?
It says 64735.482 m³
